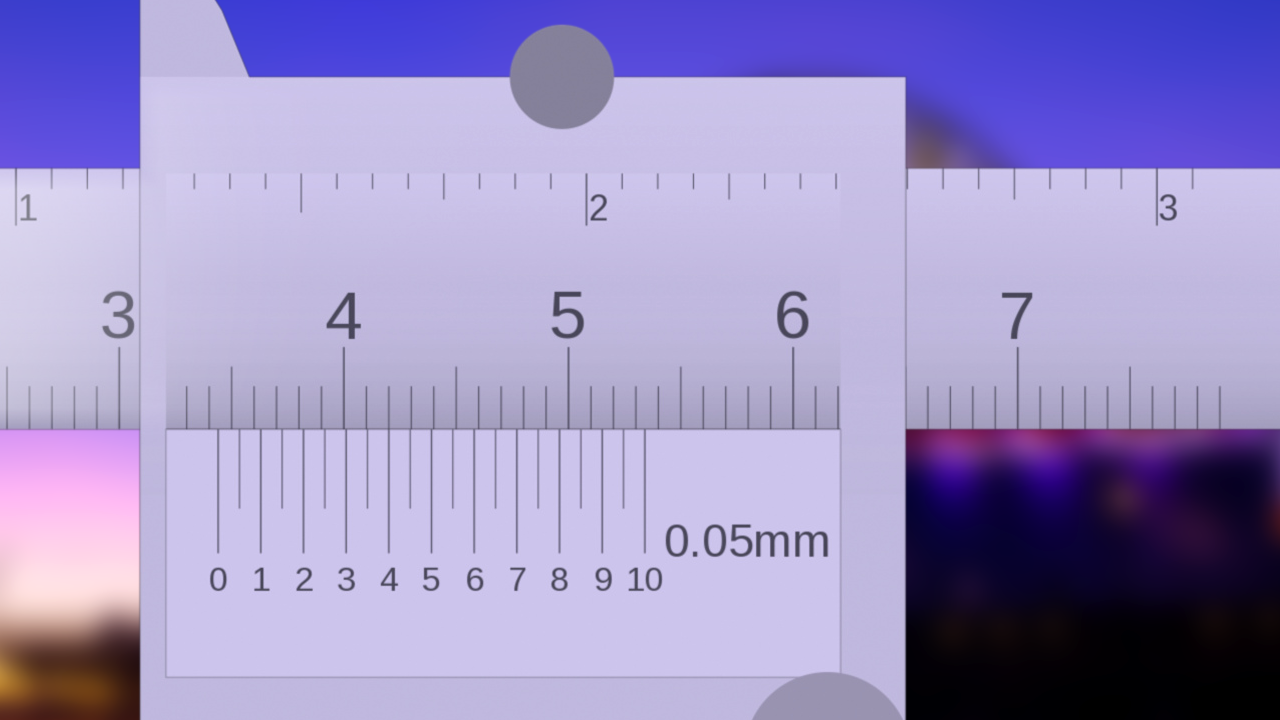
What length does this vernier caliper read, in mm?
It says 34.4 mm
